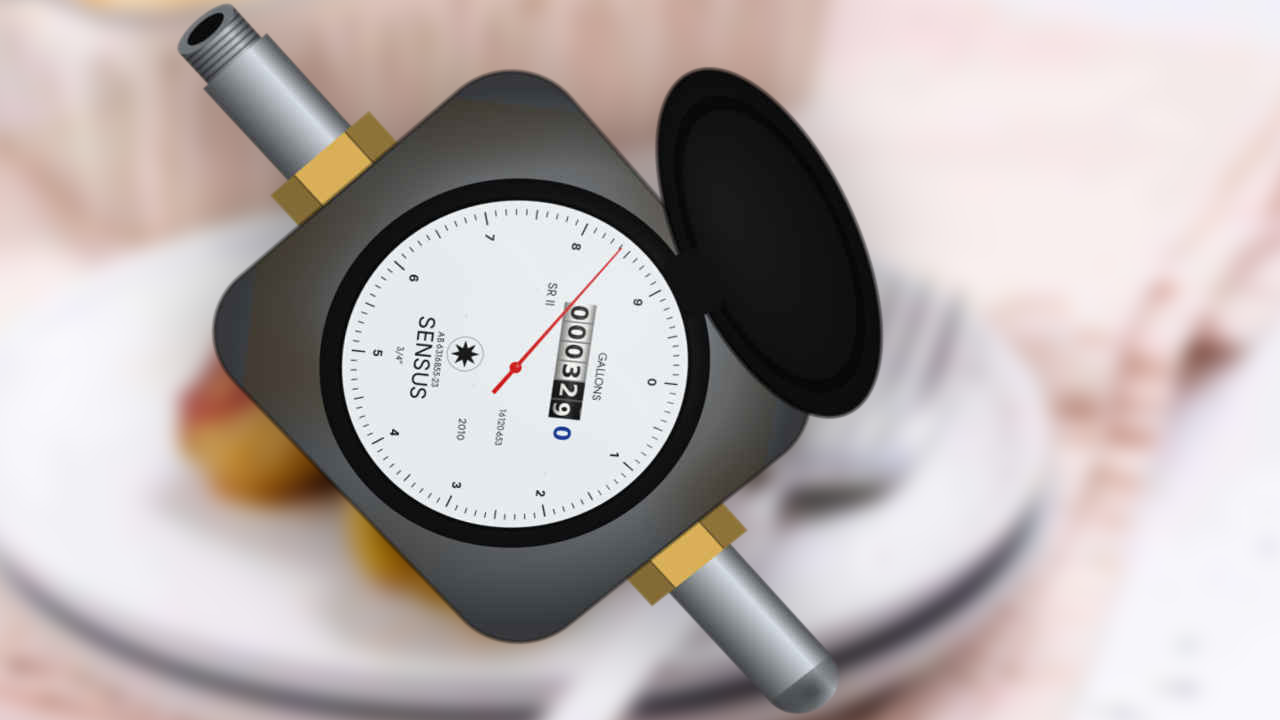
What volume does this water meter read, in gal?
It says 3288.4 gal
